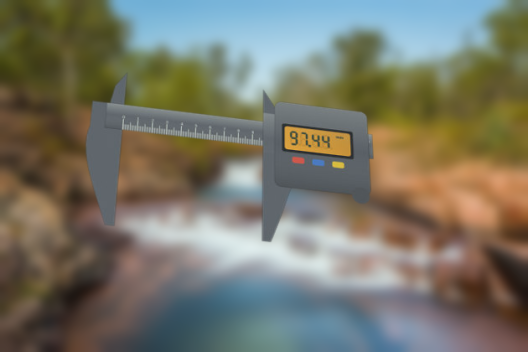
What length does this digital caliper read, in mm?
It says 97.44 mm
